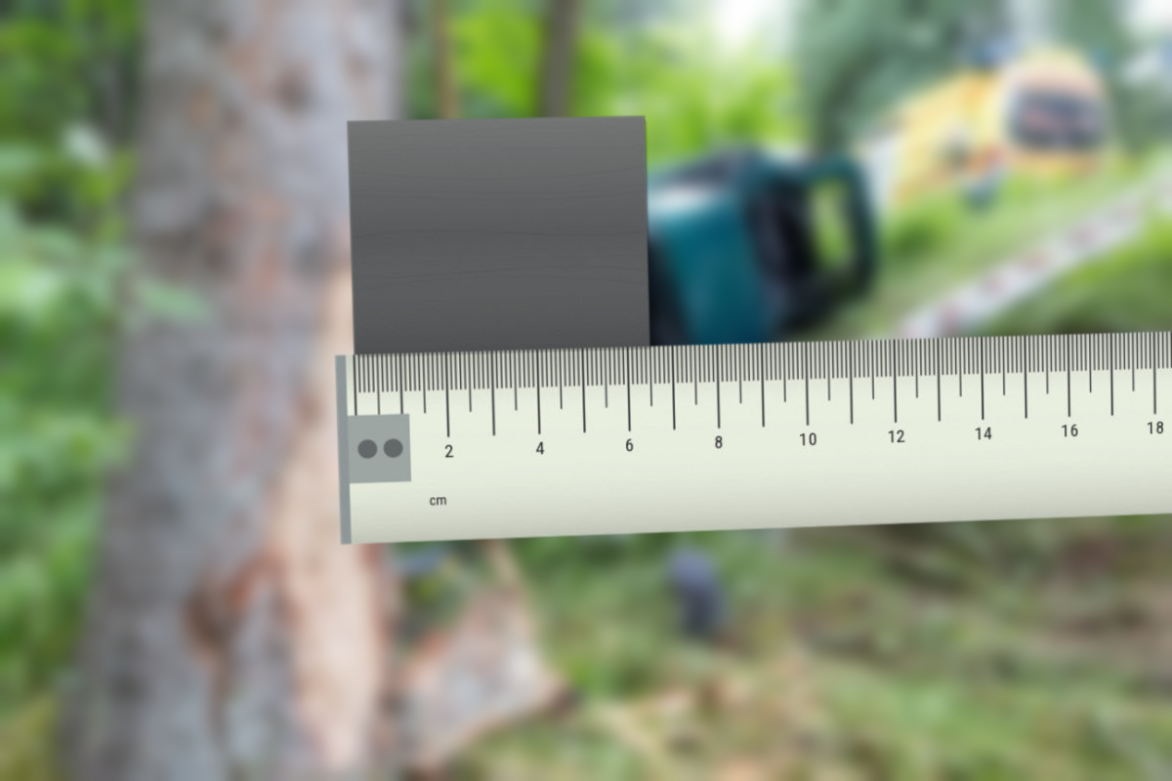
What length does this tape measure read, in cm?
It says 6.5 cm
